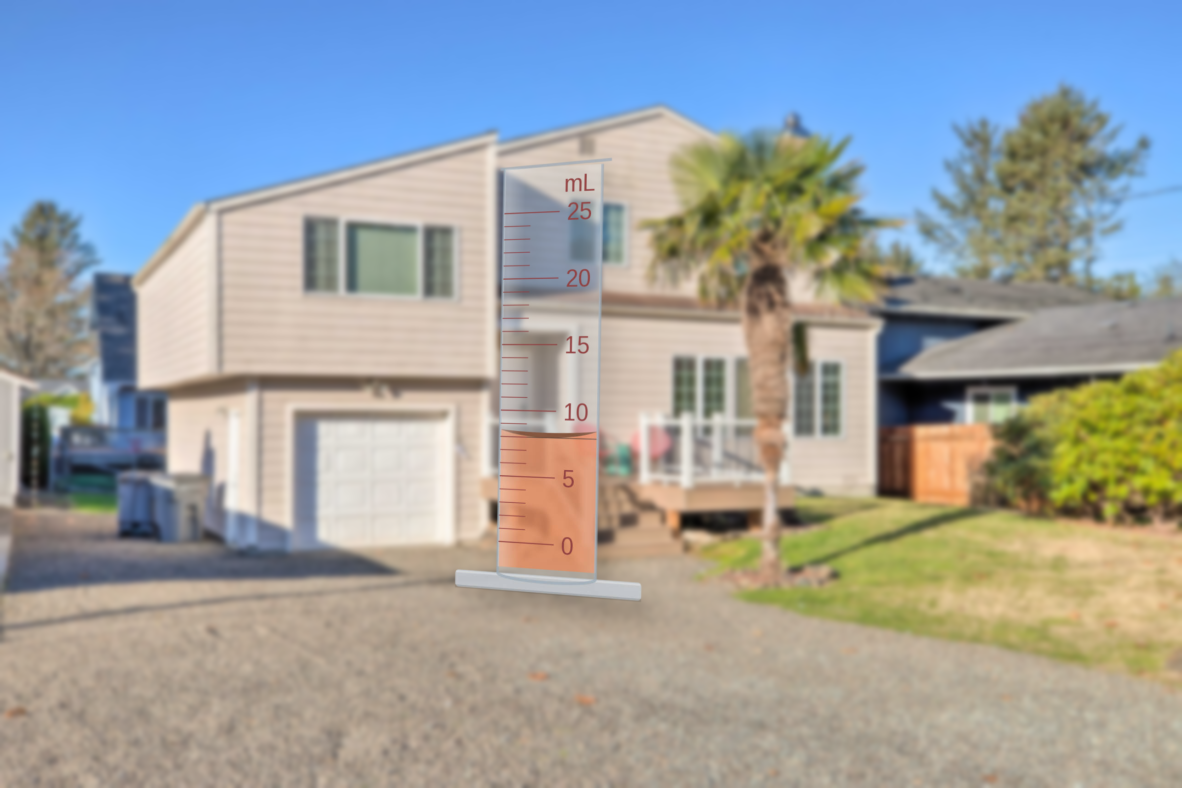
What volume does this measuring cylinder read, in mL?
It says 8 mL
